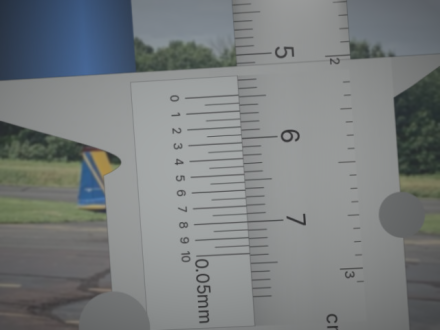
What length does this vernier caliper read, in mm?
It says 54.8 mm
